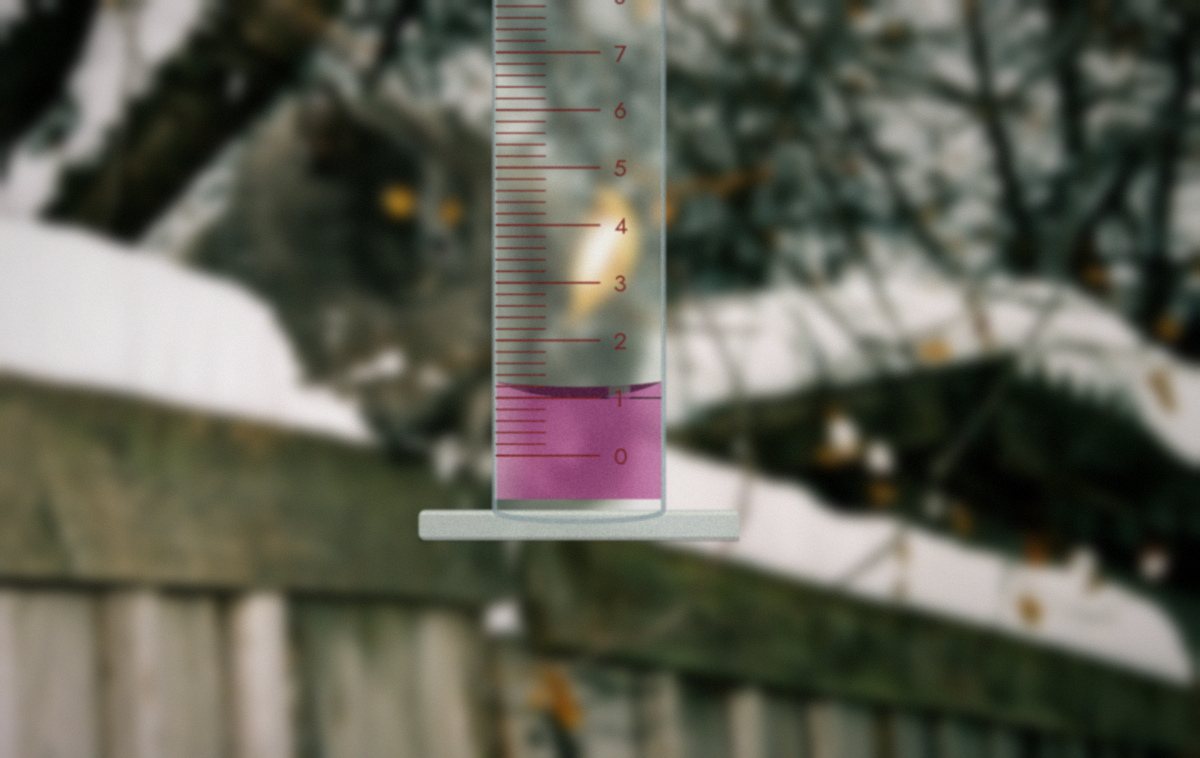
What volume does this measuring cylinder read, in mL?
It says 1 mL
